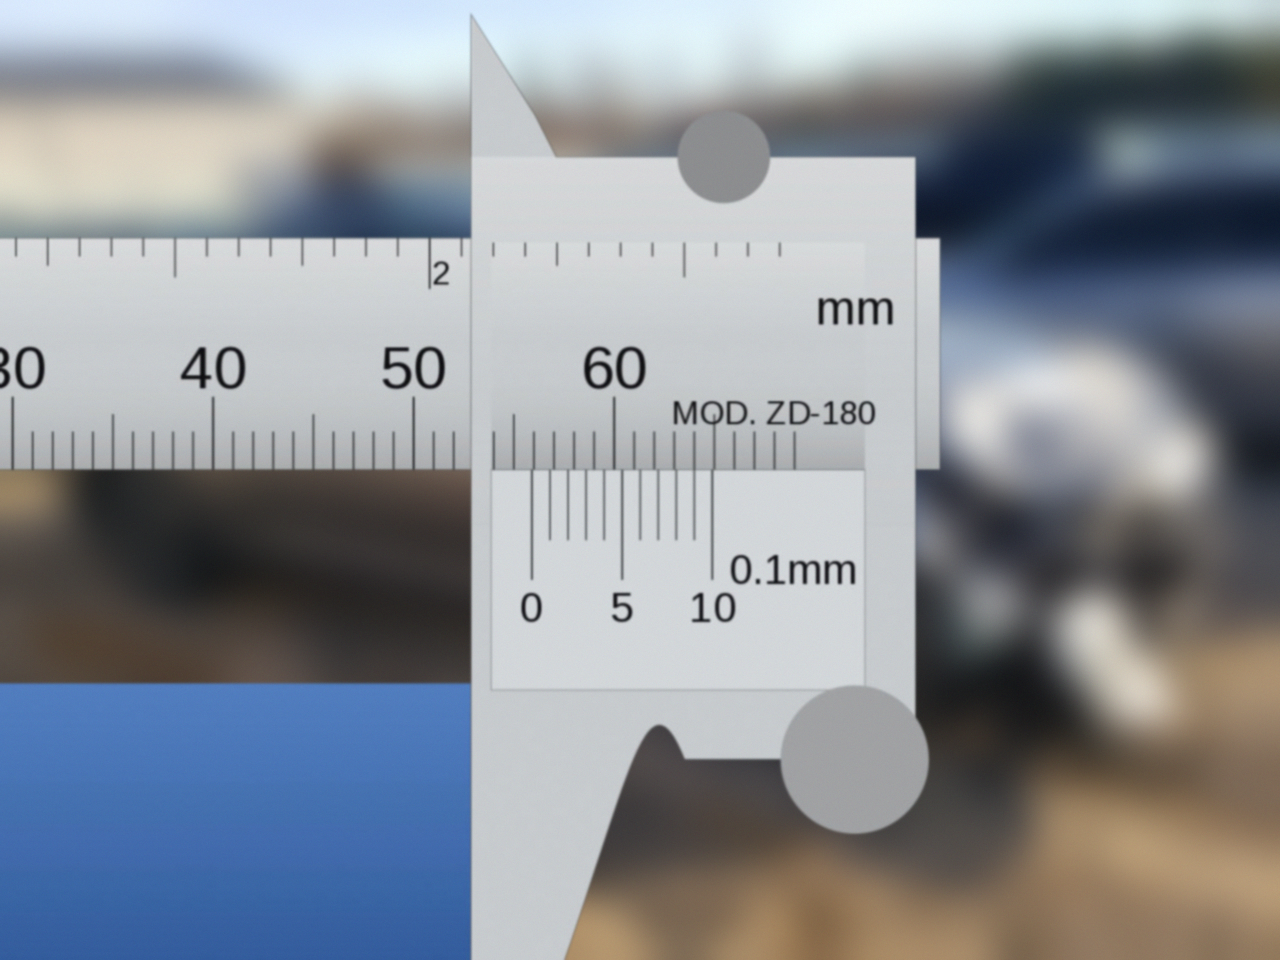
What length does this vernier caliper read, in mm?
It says 55.9 mm
